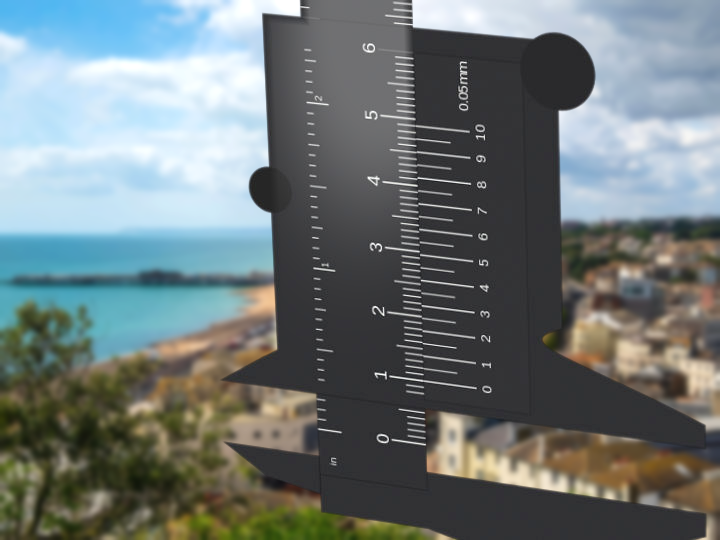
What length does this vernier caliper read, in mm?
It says 10.0 mm
